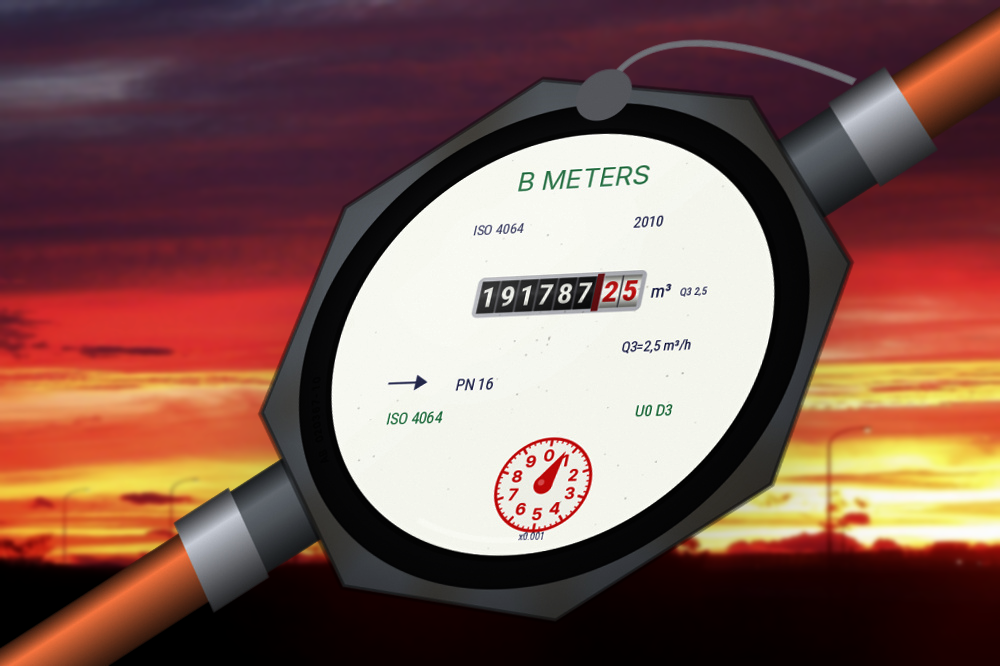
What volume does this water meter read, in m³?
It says 191787.250 m³
